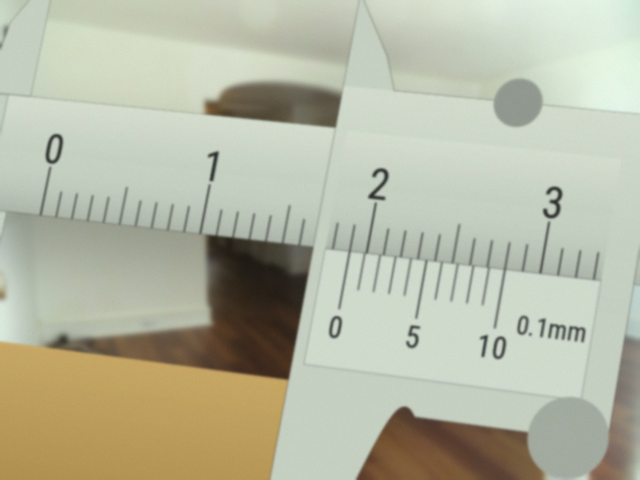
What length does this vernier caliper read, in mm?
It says 19.0 mm
